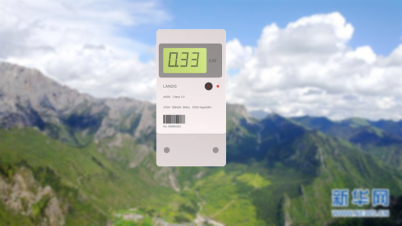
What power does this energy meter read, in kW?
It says 0.33 kW
